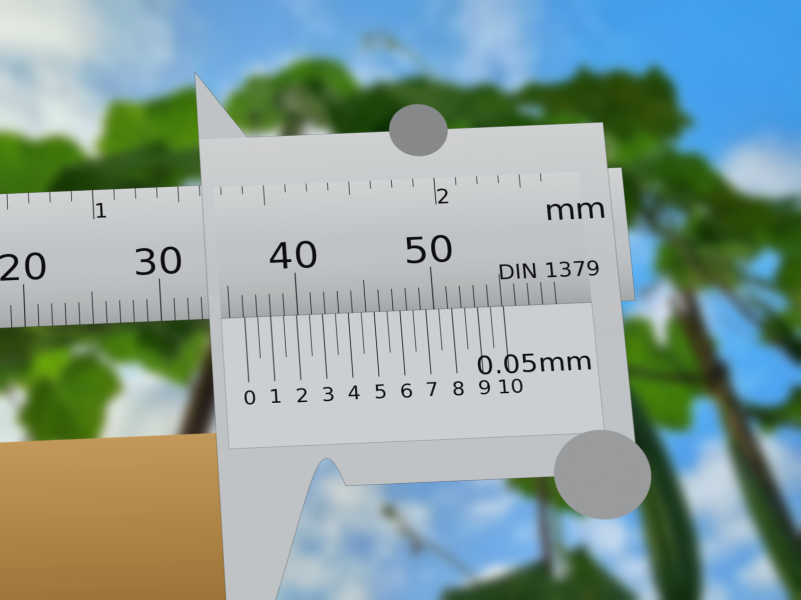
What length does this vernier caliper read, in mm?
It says 36.1 mm
